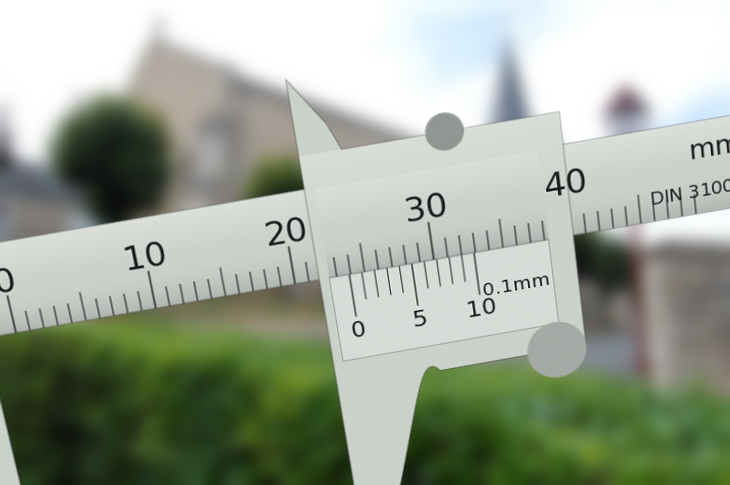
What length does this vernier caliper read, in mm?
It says 23.9 mm
